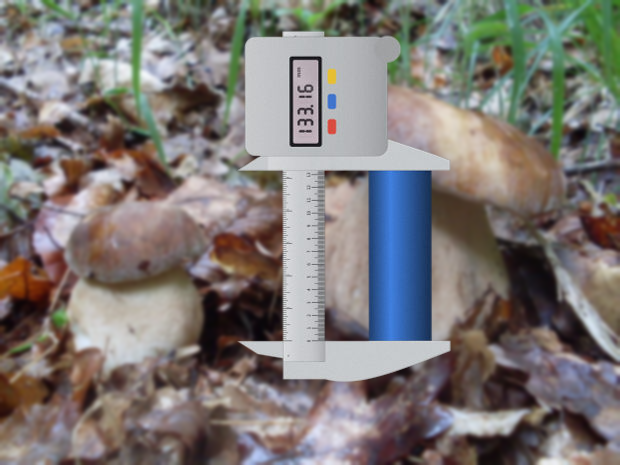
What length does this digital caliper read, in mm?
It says 133.16 mm
